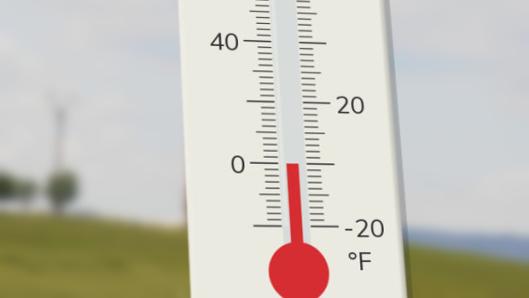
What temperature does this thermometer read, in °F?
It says 0 °F
